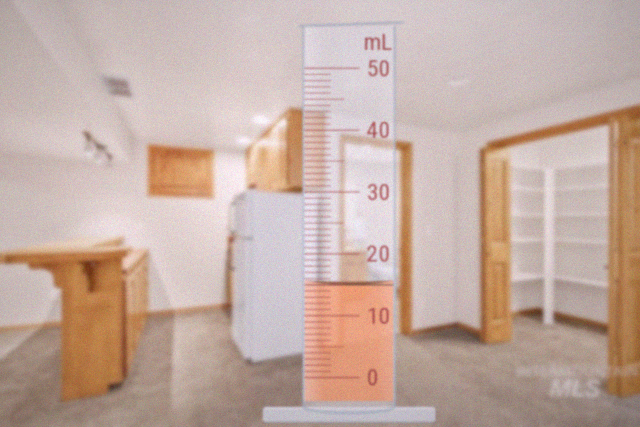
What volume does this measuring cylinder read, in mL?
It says 15 mL
